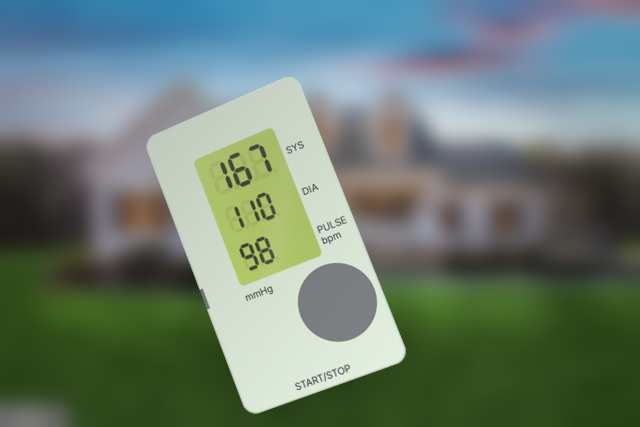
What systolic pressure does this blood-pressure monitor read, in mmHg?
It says 167 mmHg
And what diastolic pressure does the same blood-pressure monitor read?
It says 110 mmHg
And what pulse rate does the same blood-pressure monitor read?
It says 98 bpm
